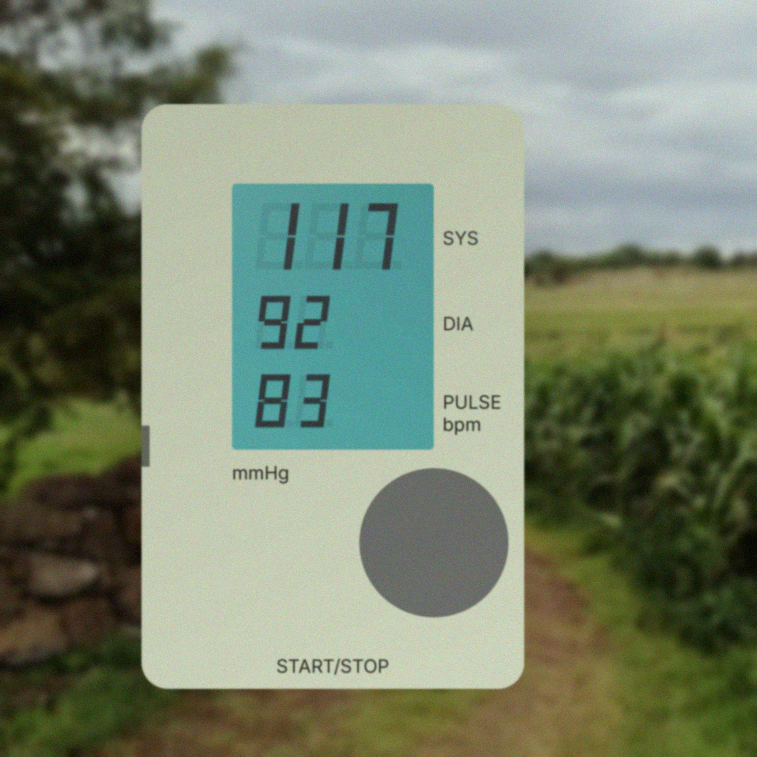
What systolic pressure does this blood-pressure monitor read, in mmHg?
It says 117 mmHg
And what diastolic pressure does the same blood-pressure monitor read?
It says 92 mmHg
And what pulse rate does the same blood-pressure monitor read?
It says 83 bpm
